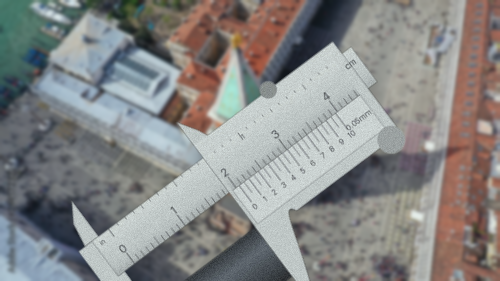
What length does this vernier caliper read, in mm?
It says 20.6 mm
